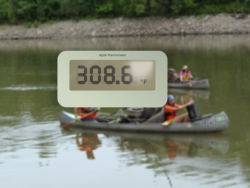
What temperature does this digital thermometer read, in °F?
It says 308.6 °F
